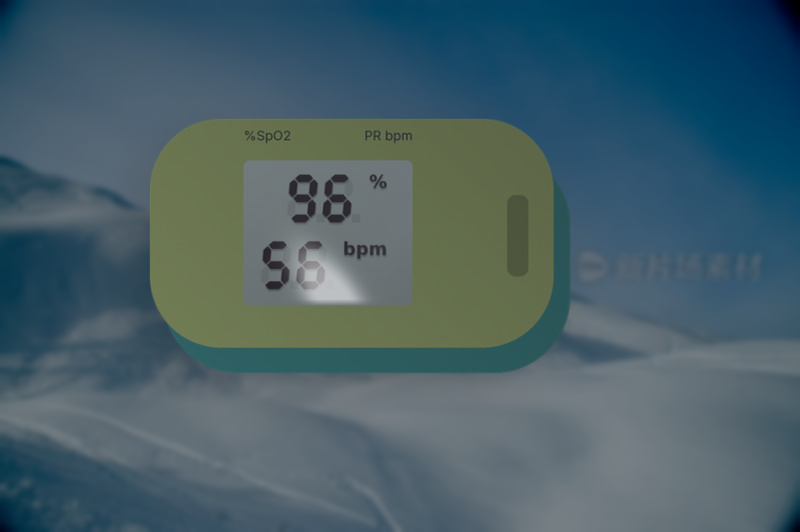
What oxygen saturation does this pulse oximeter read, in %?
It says 96 %
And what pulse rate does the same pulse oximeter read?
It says 56 bpm
